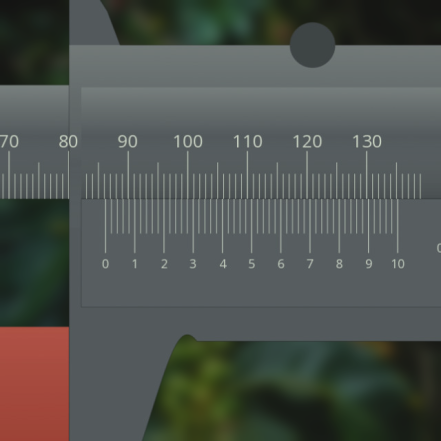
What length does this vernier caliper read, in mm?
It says 86.2 mm
